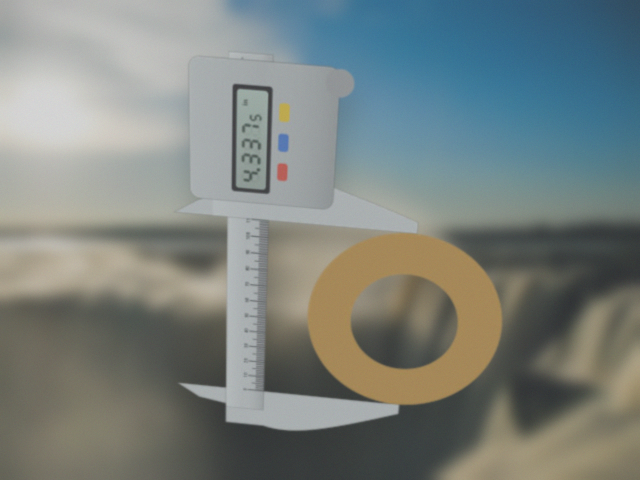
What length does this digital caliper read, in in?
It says 4.3375 in
